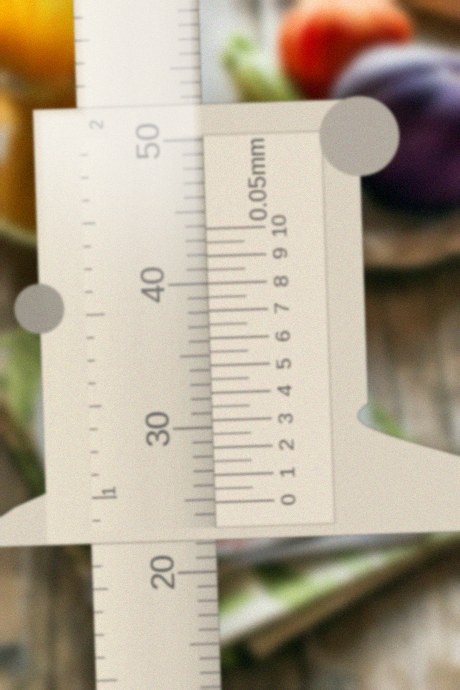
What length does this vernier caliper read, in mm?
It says 24.8 mm
